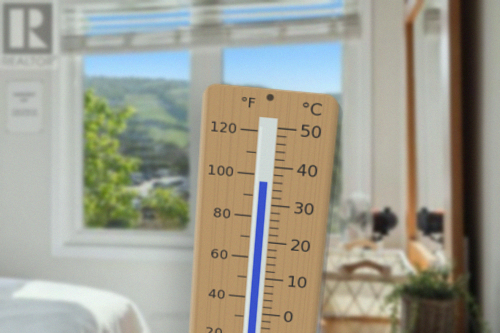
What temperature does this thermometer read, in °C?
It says 36 °C
